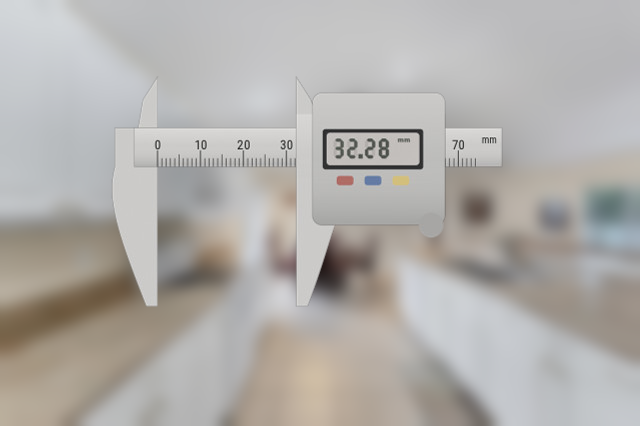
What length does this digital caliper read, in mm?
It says 32.28 mm
